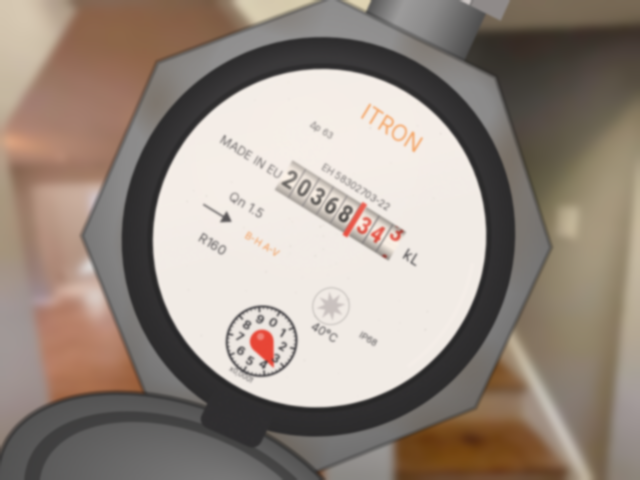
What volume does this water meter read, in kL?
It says 20368.3433 kL
